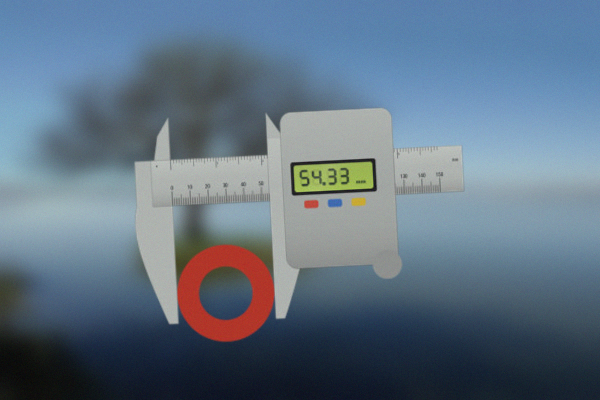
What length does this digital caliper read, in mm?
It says 54.33 mm
